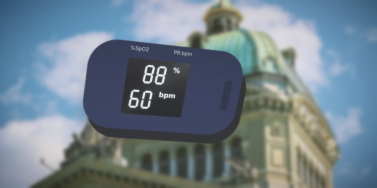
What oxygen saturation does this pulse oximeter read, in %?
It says 88 %
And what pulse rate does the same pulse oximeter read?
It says 60 bpm
